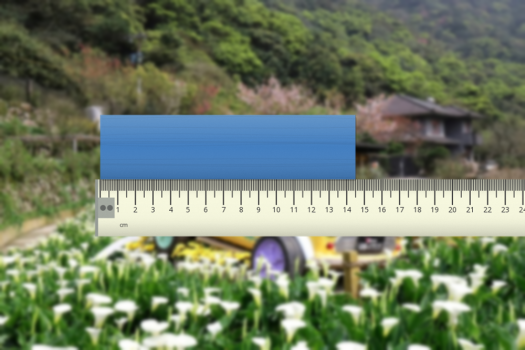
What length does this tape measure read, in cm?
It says 14.5 cm
